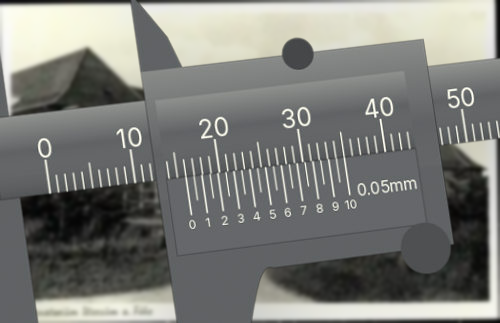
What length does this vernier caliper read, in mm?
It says 16.0 mm
